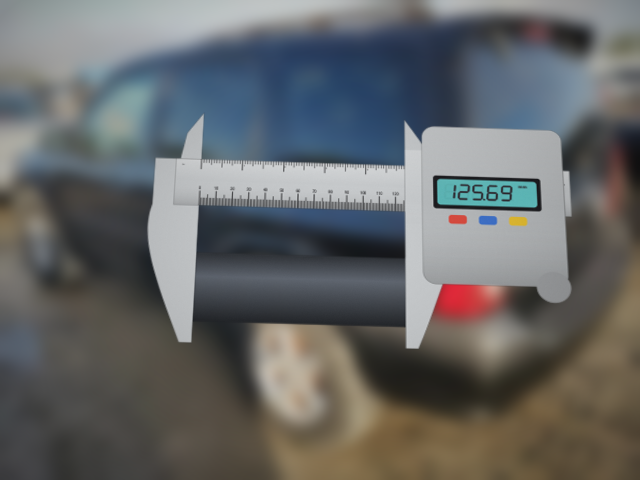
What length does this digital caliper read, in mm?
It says 125.69 mm
